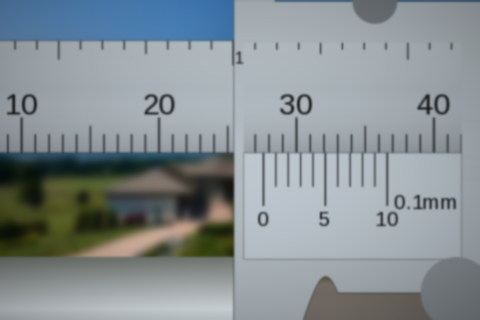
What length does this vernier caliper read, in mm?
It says 27.6 mm
